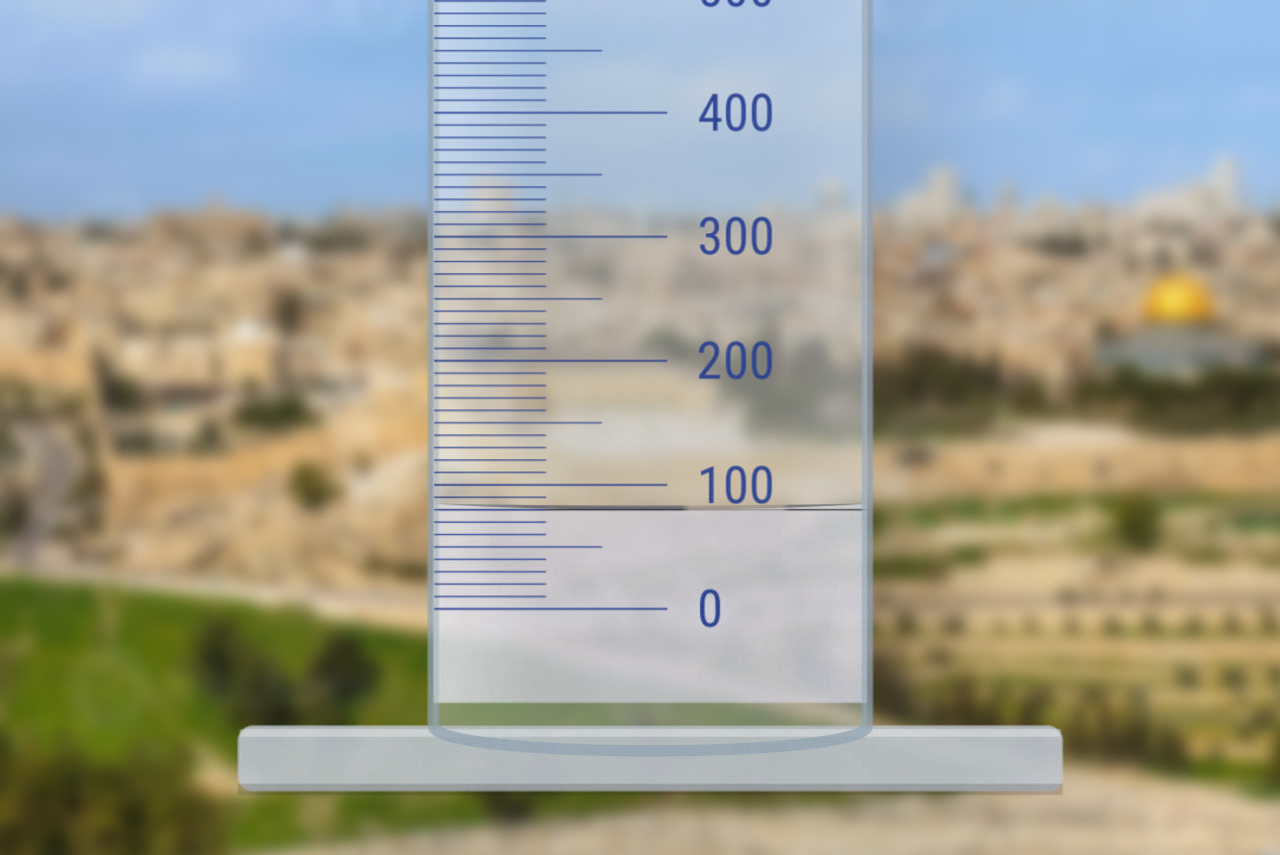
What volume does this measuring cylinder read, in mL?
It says 80 mL
